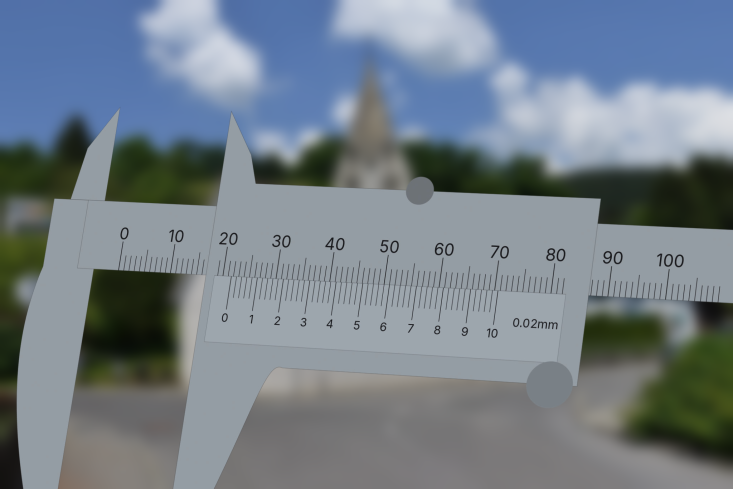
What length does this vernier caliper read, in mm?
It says 21.6 mm
